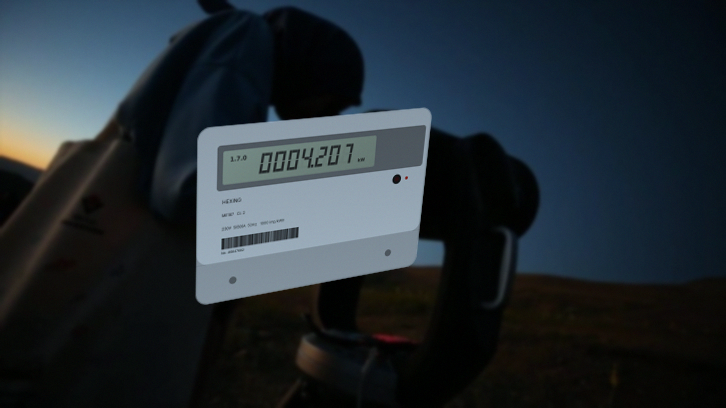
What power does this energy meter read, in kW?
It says 4.207 kW
